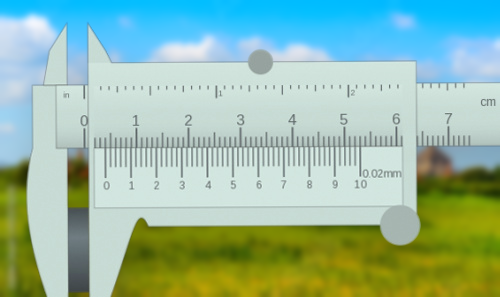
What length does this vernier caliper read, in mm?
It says 4.0 mm
